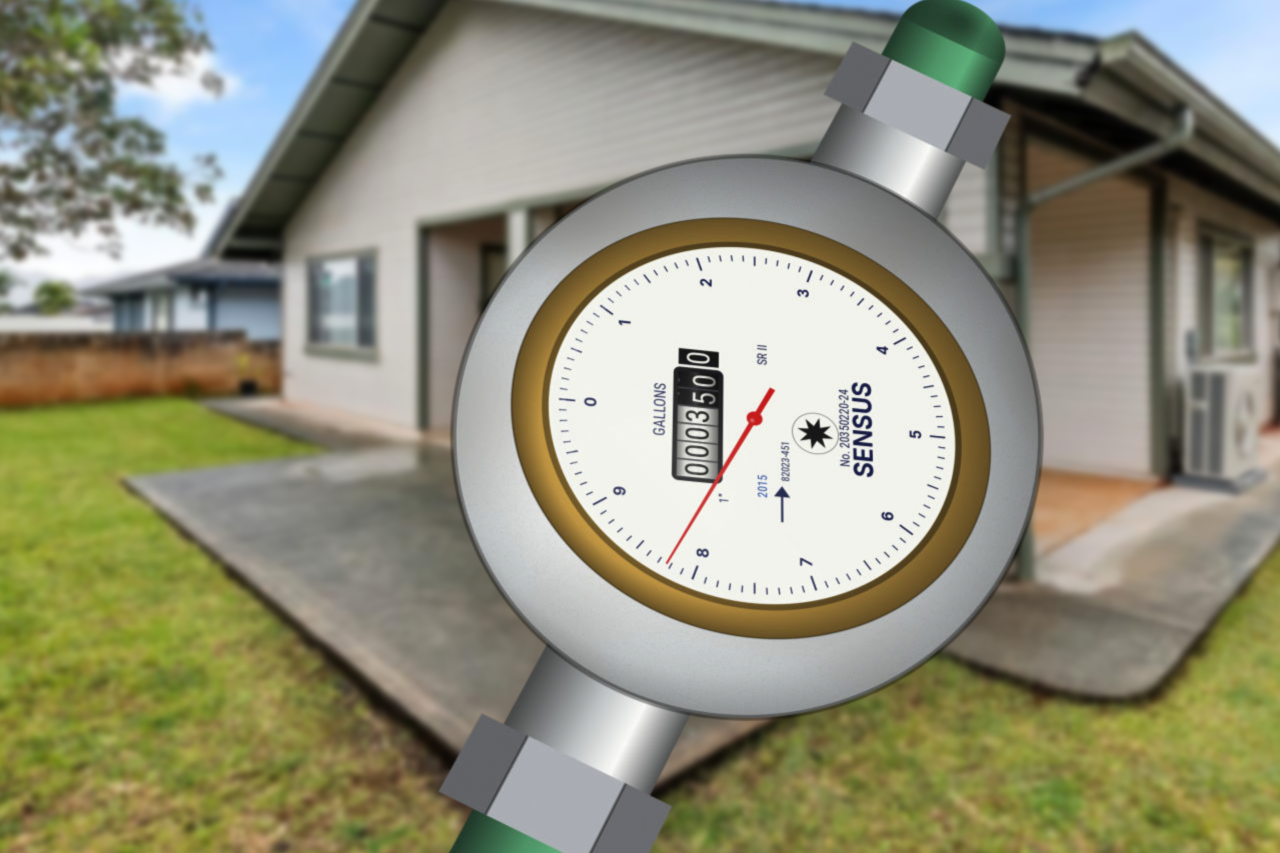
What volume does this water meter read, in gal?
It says 3498.2 gal
